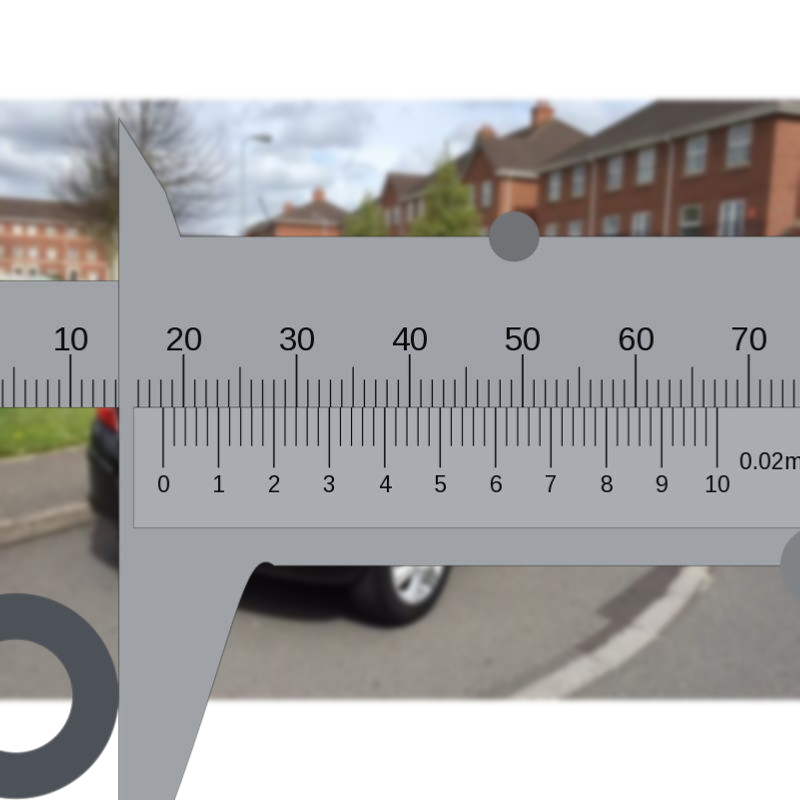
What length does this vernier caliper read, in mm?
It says 18.2 mm
